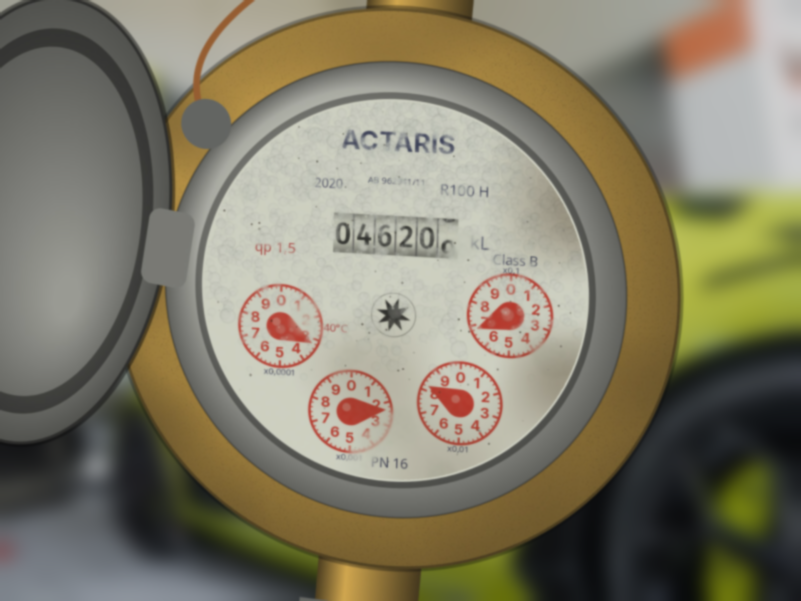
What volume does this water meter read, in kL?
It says 46208.6823 kL
